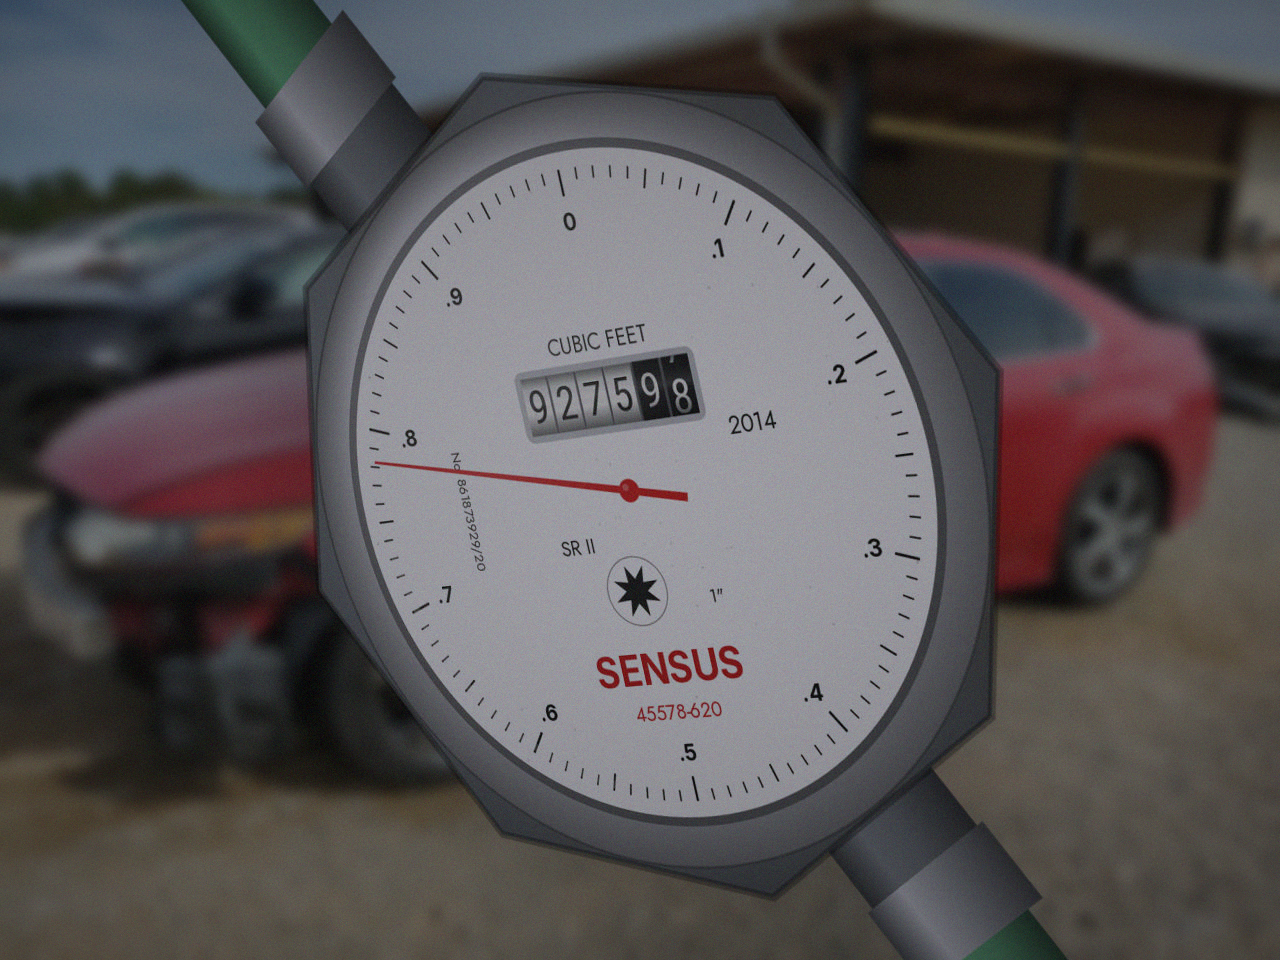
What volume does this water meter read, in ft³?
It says 927597.78 ft³
